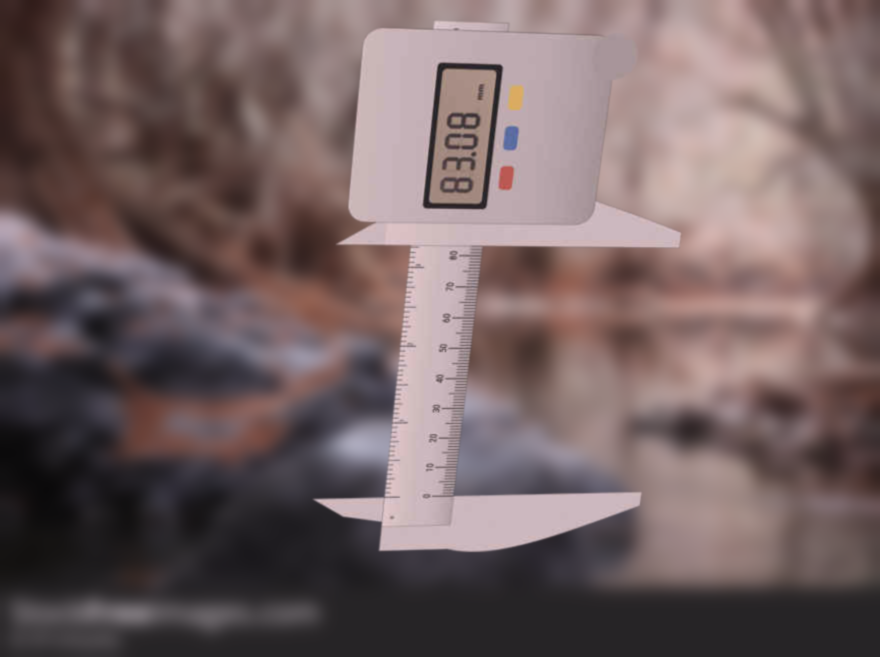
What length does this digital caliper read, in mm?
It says 83.08 mm
